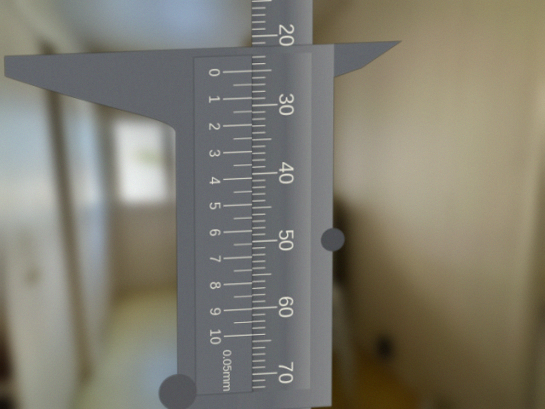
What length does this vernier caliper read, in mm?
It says 25.0 mm
